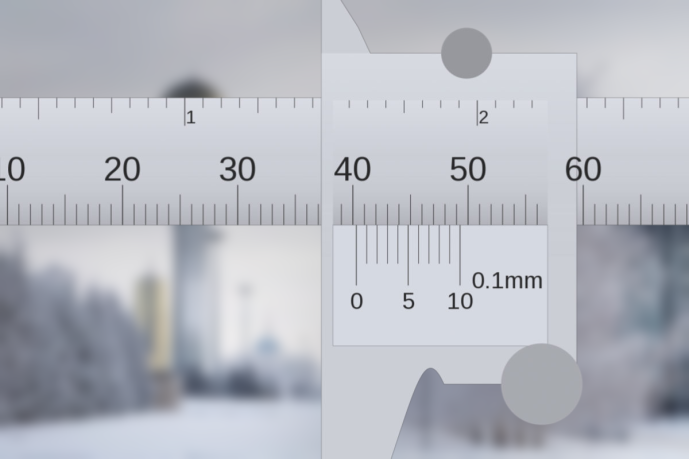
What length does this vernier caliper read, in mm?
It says 40.3 mm
